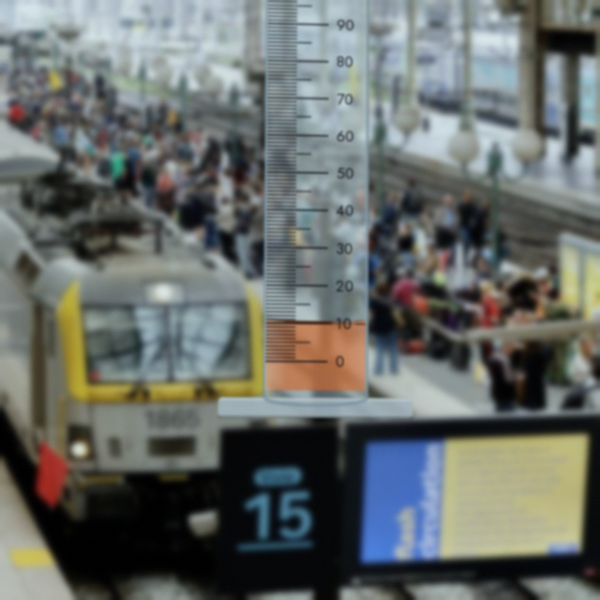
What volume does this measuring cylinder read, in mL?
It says 10 mL
